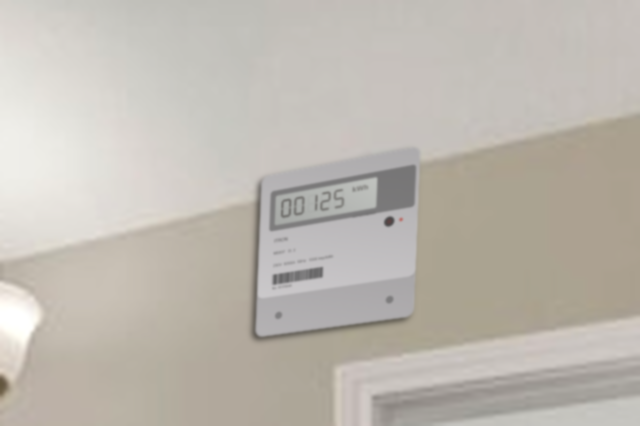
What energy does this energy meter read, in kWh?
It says 125 kWh
